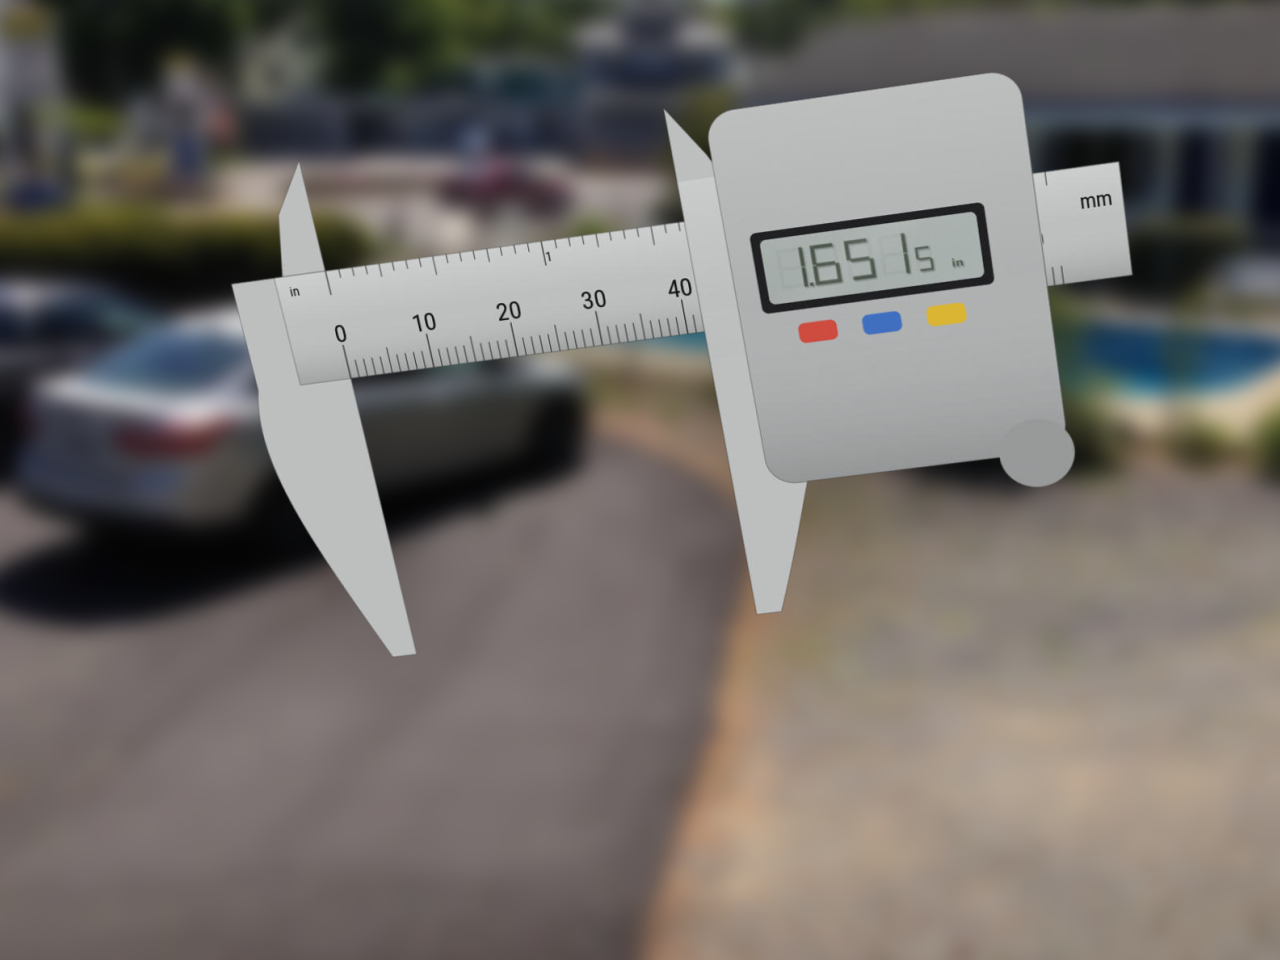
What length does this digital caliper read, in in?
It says 1.6515 in
